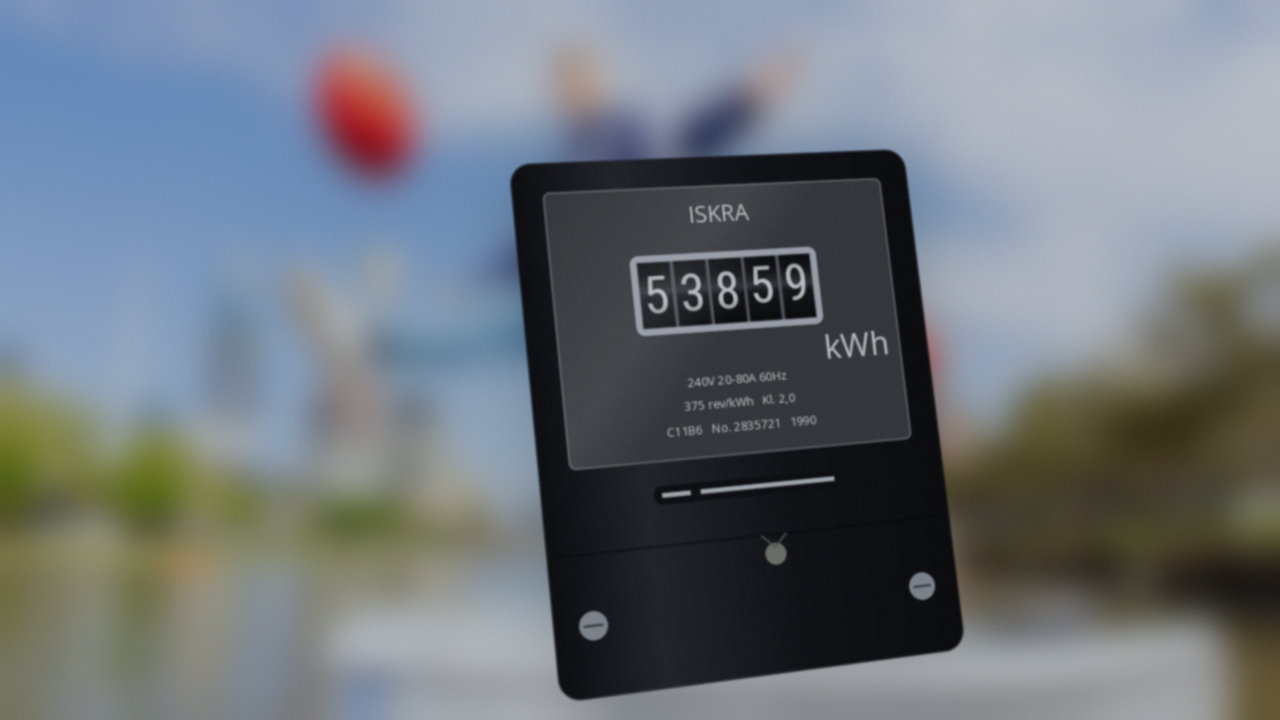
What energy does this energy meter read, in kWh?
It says 53859 kWh
